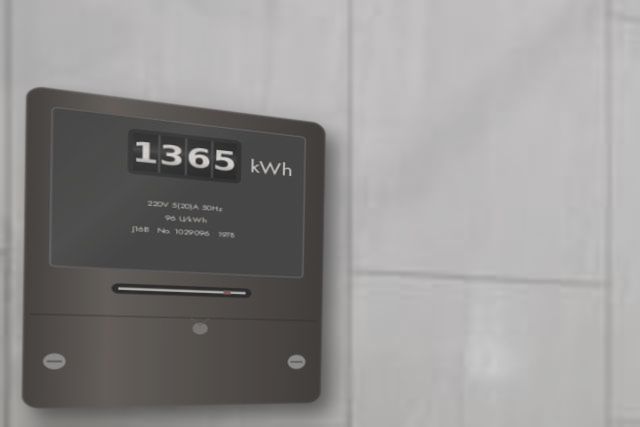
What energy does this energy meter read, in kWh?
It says 1365 kWh
